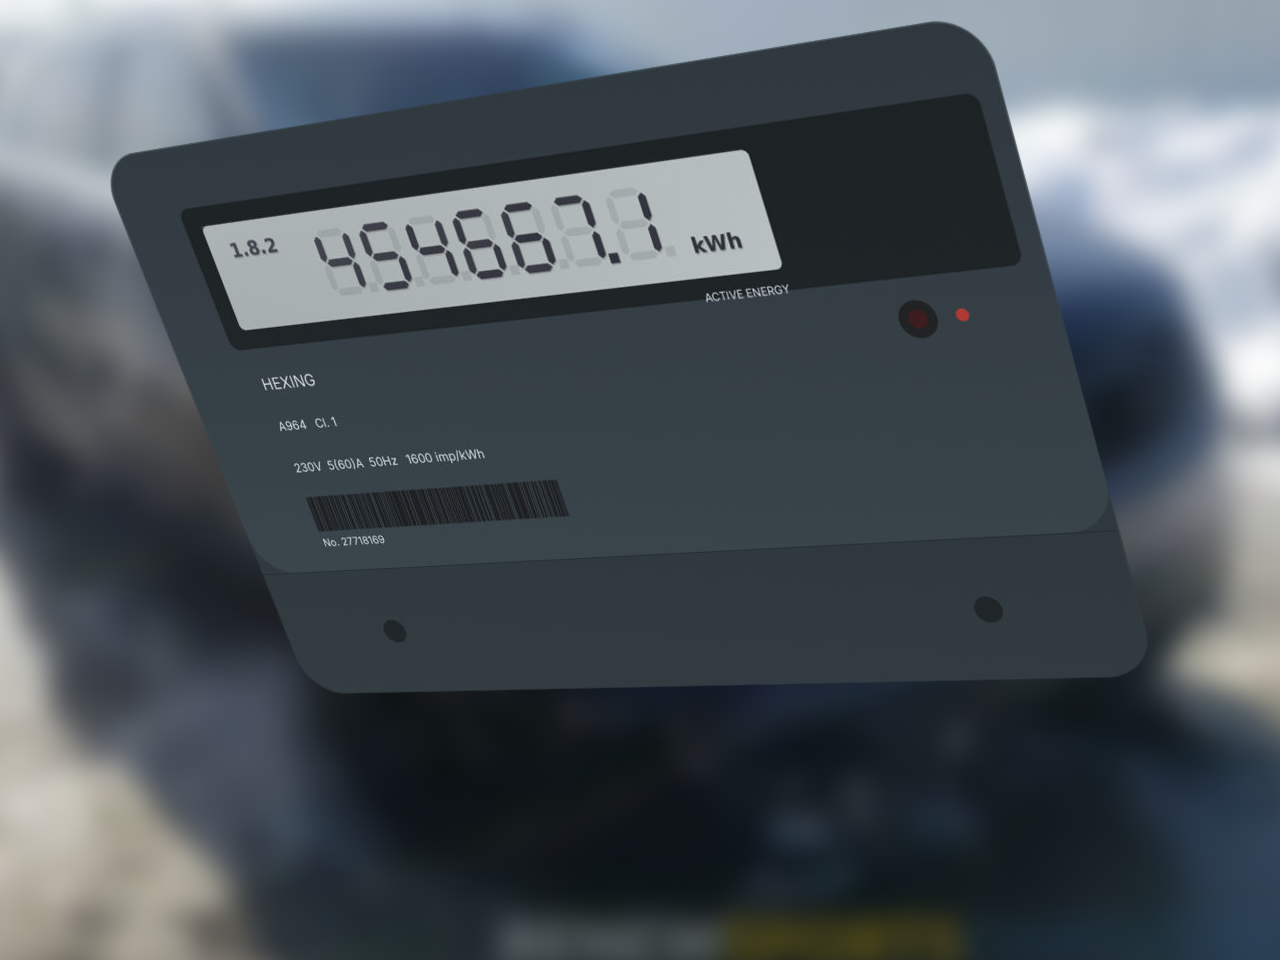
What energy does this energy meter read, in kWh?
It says 454667.1 kWh
